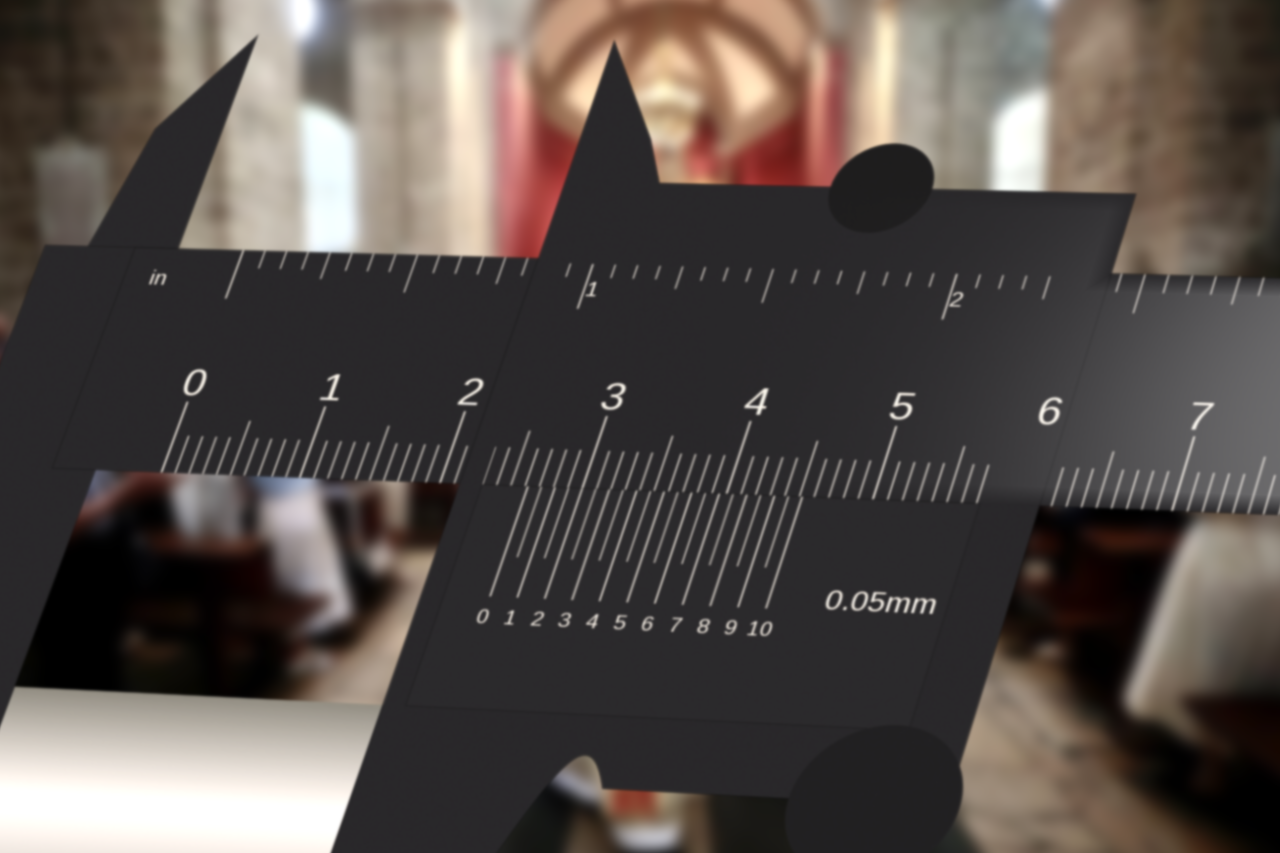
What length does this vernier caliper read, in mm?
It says 26.2 mm
